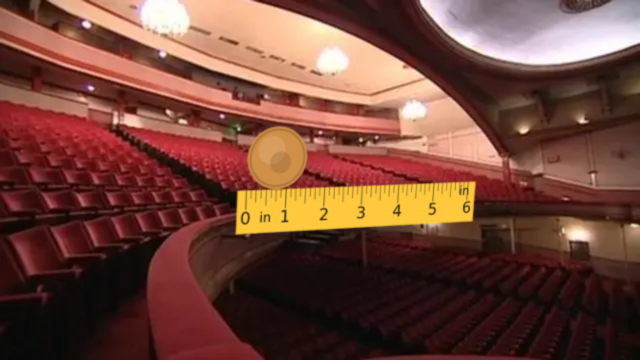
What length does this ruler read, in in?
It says 1.5 in
